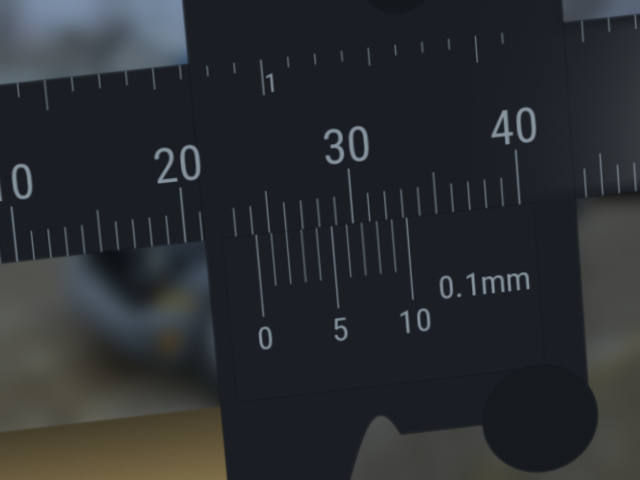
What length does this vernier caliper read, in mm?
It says 24.2 mm
